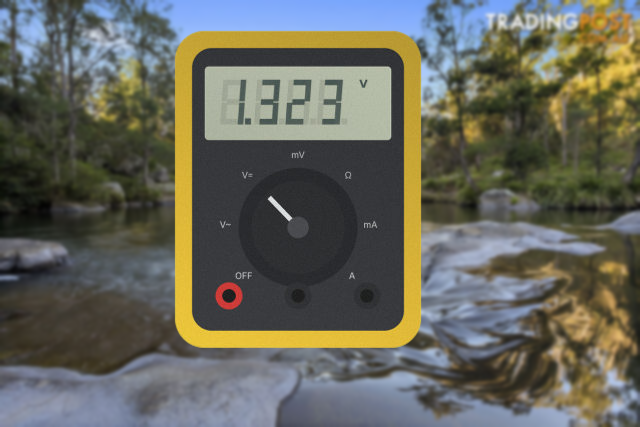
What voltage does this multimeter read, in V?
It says 1.323 V
